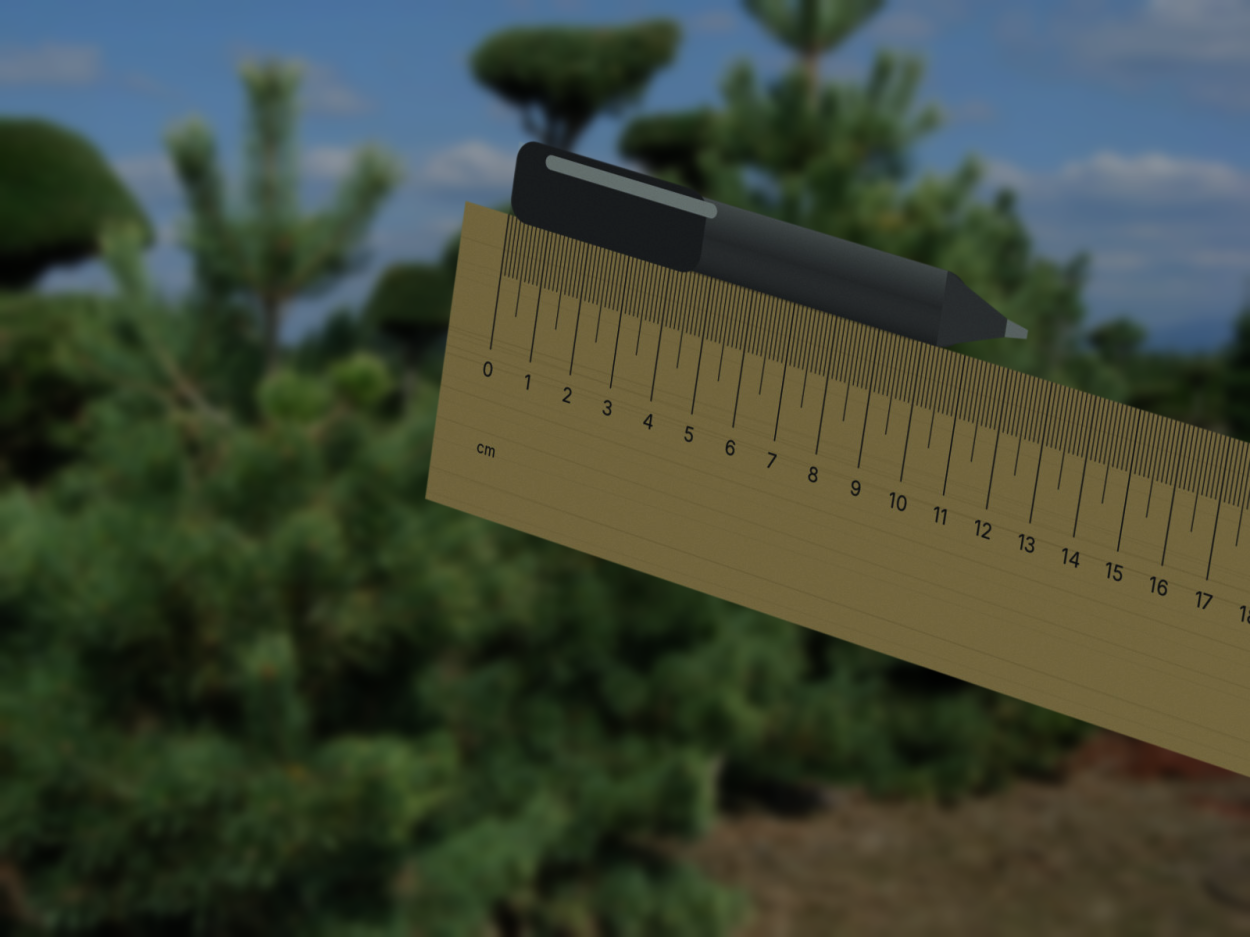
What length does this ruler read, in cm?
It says 12.3 cm
